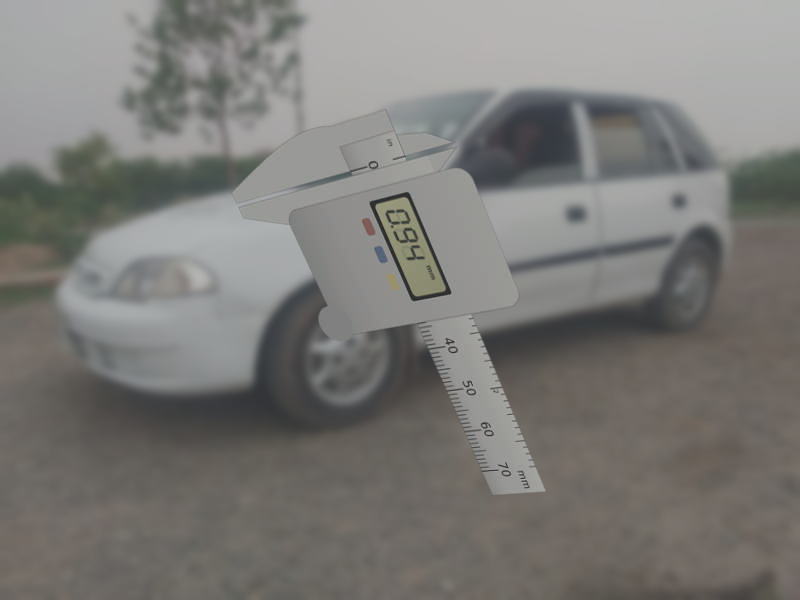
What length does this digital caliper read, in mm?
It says 0.94 mm
